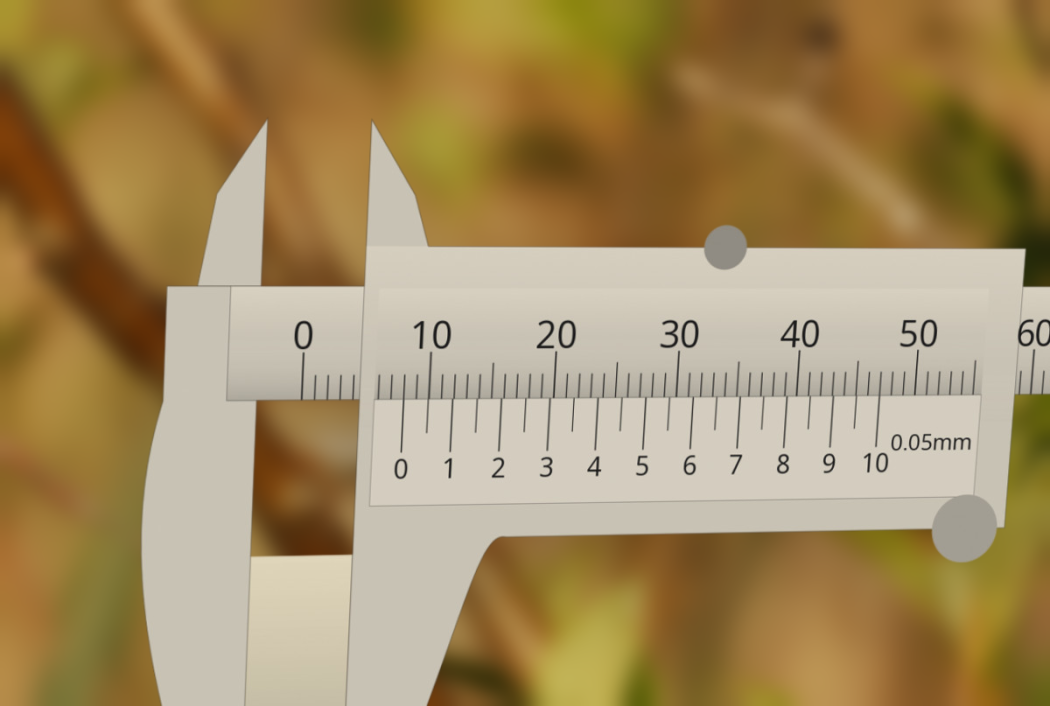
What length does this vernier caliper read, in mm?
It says 8.0 mm
